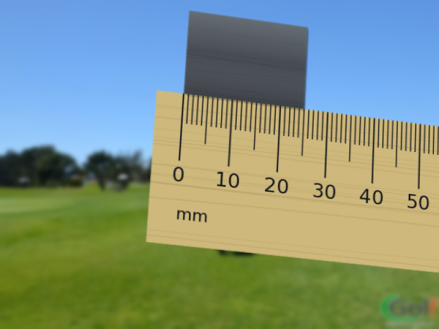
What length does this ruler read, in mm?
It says 25 mm
